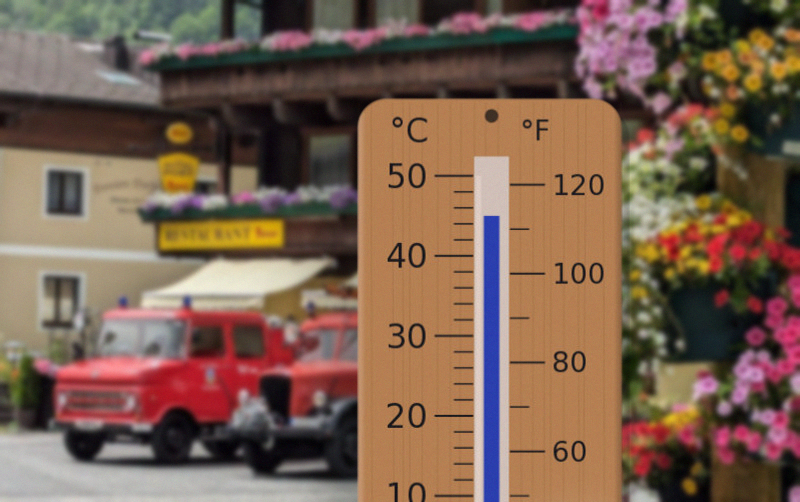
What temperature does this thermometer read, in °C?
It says 45 °C
